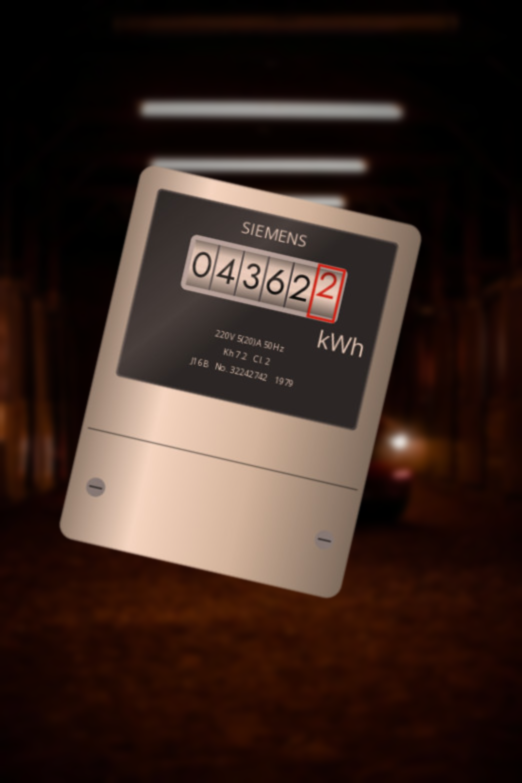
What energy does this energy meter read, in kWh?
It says 4362.2 kWh
